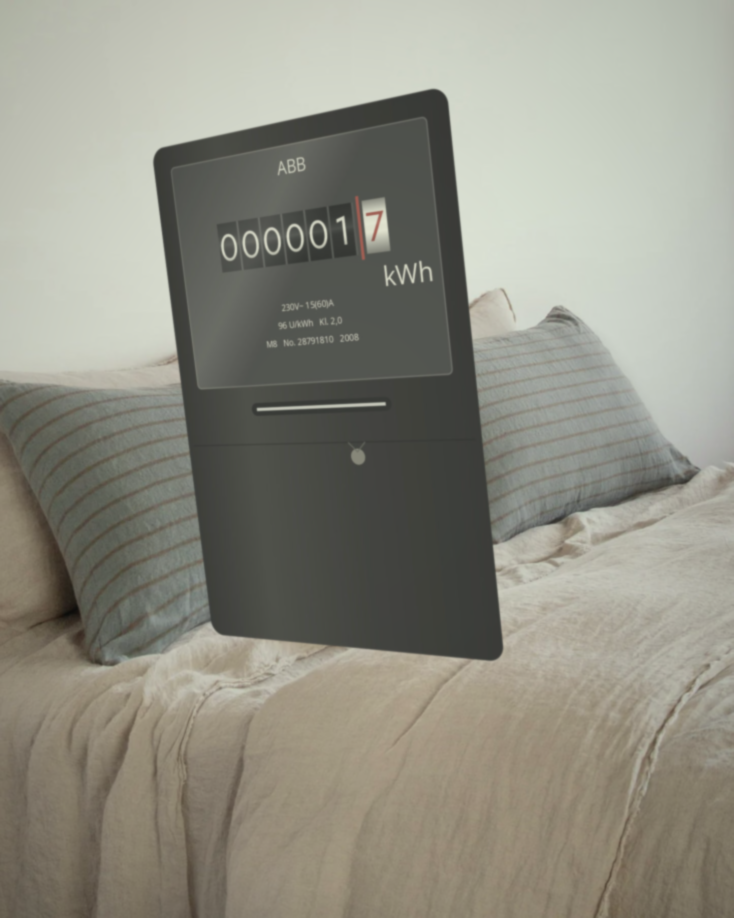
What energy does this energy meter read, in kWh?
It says 1.7 kWh
